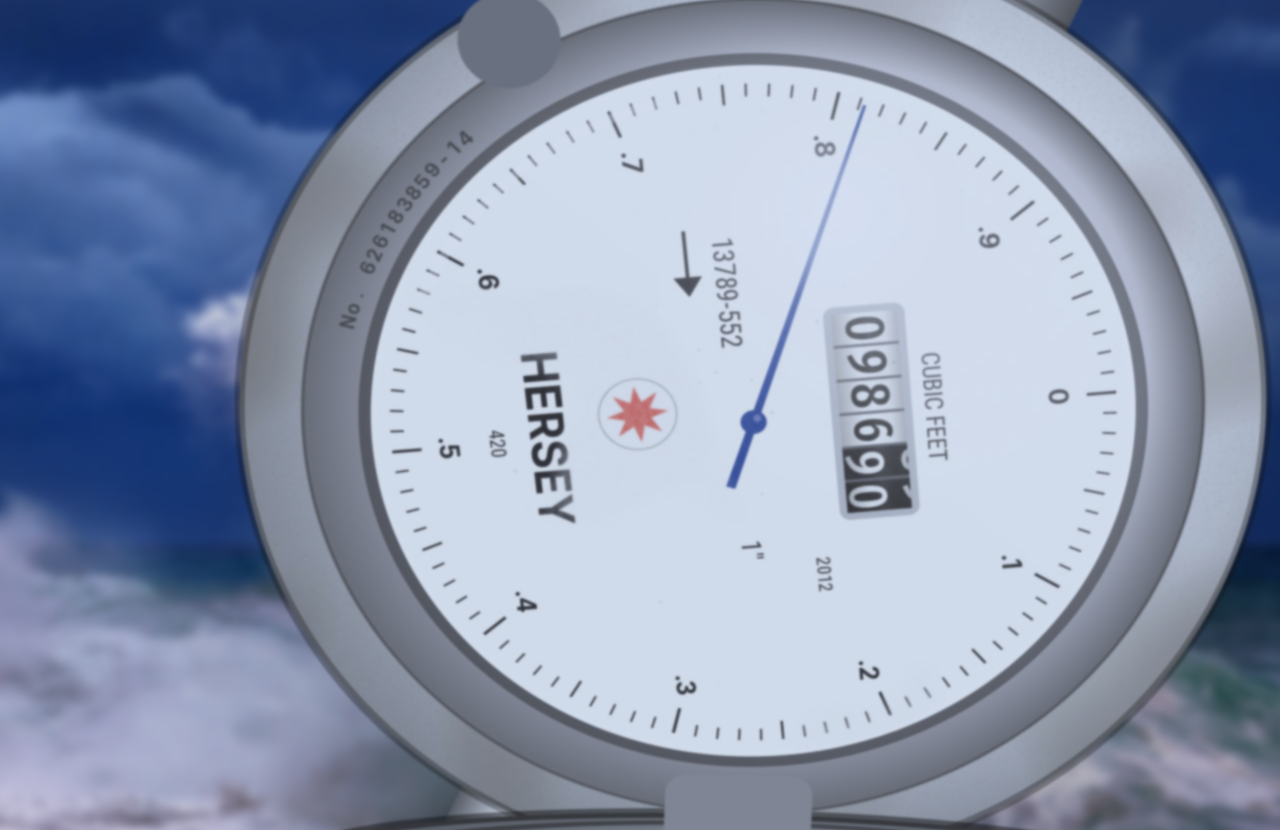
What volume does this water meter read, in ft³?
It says 98689.81 ft³
